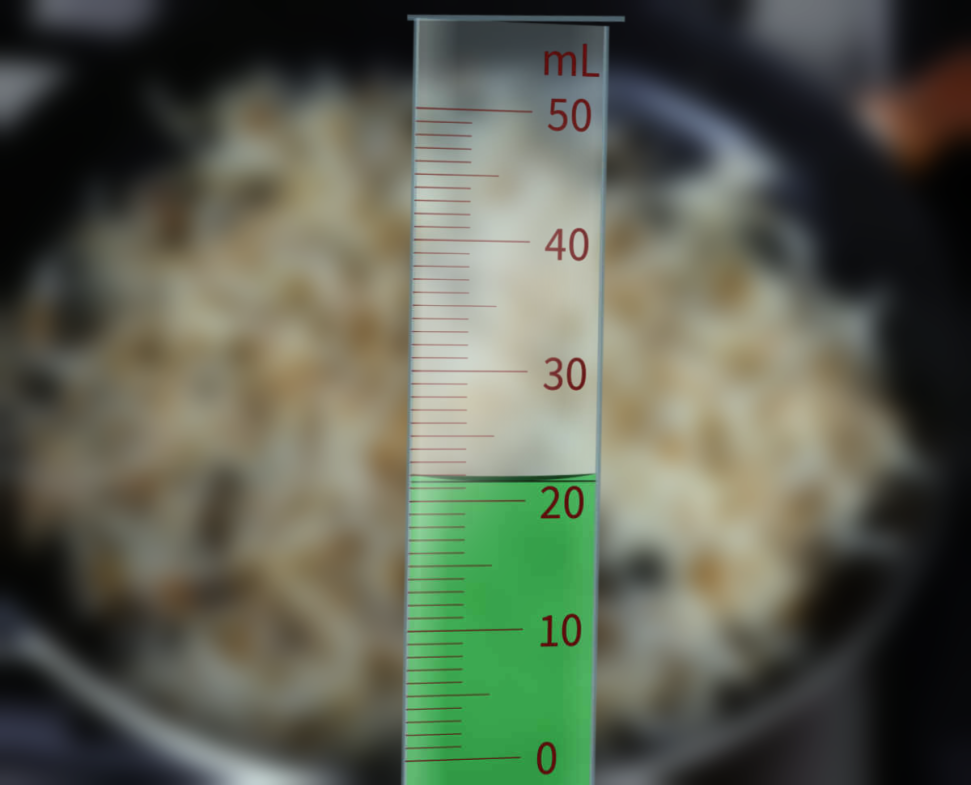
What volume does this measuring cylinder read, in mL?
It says 21.5 mL
